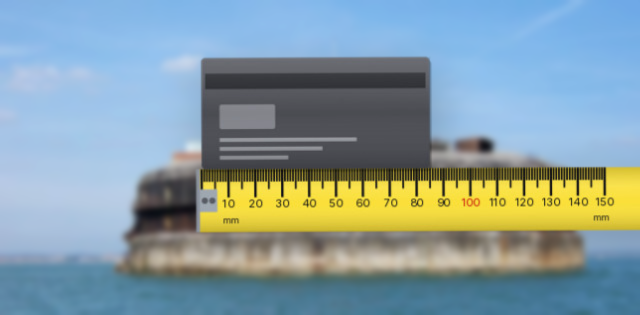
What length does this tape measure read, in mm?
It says 85 mm
